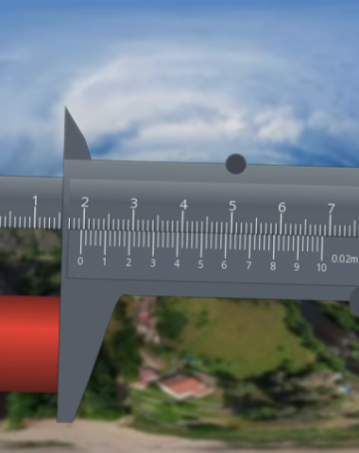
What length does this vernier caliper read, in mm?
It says 19.5 mm
